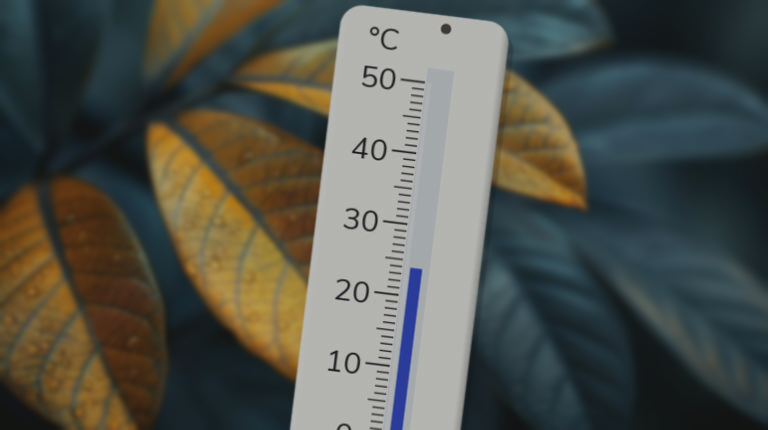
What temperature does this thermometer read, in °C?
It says 24 °C
